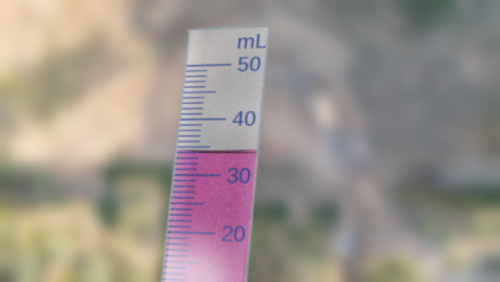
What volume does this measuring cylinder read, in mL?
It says 34 mL
